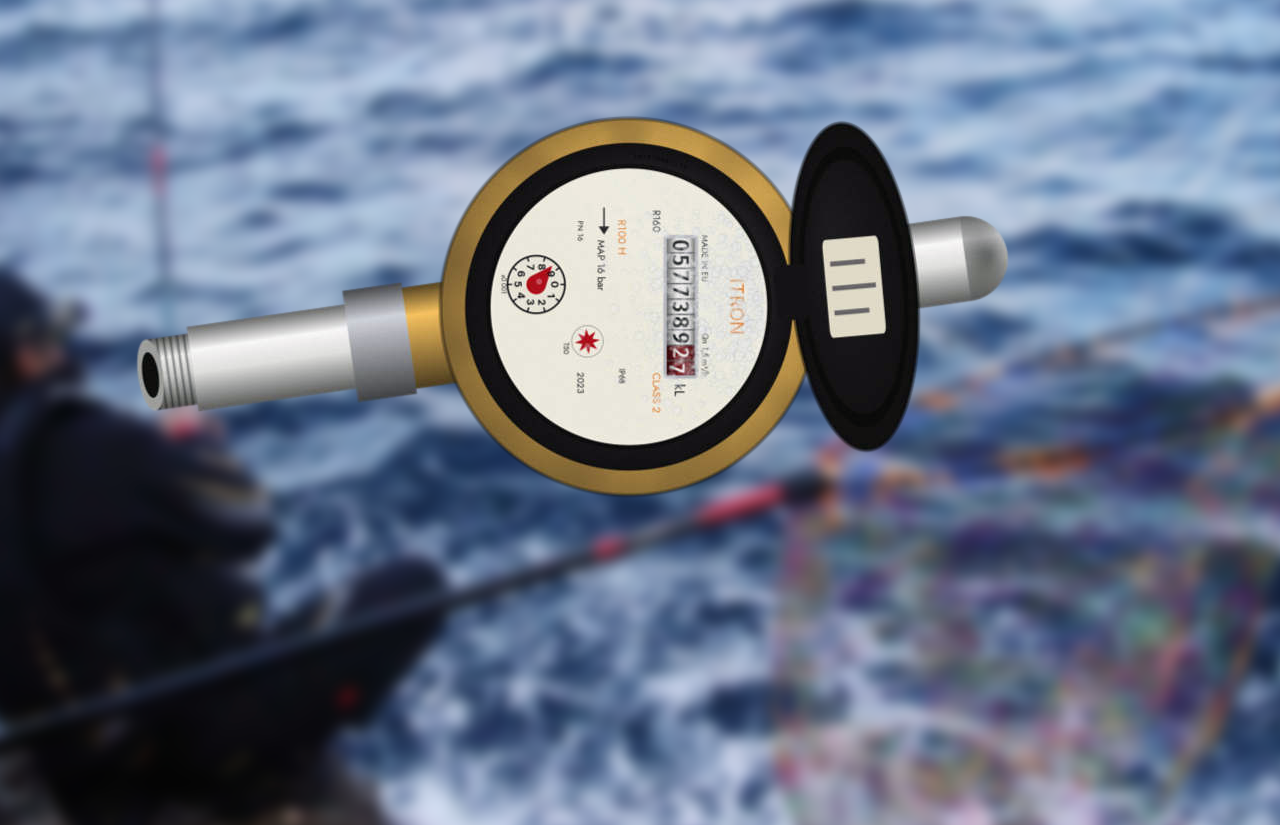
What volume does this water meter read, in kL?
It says 577389.268 kL
